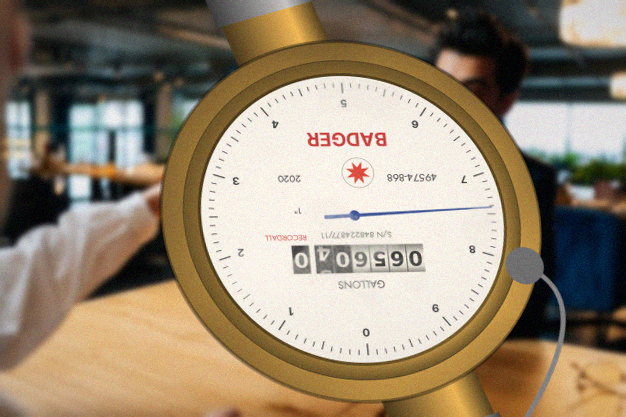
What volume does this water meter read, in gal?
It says 656037.4 gal
